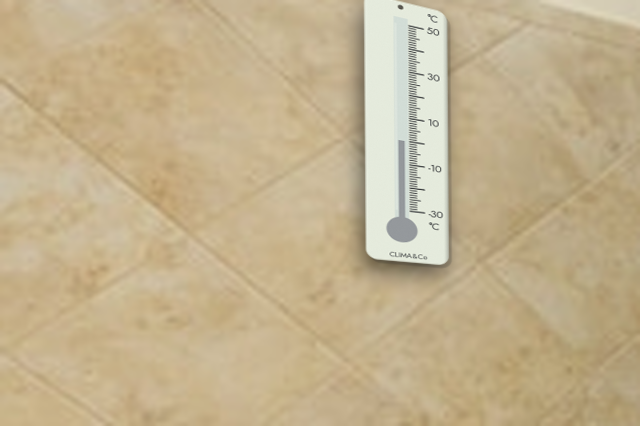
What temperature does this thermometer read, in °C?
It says 0 °C
